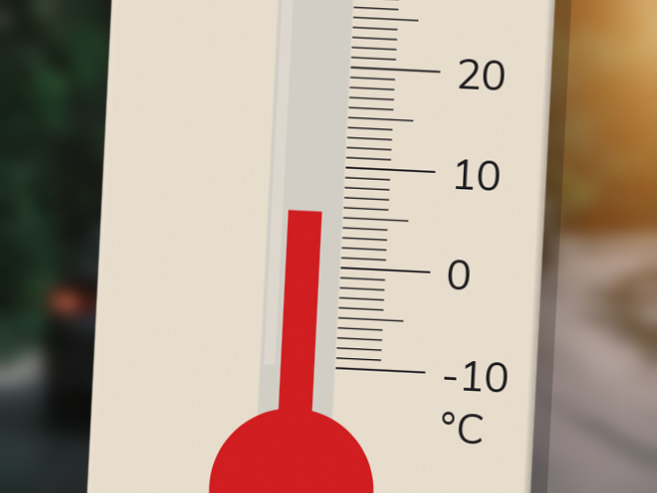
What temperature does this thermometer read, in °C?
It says 5.5 °C
